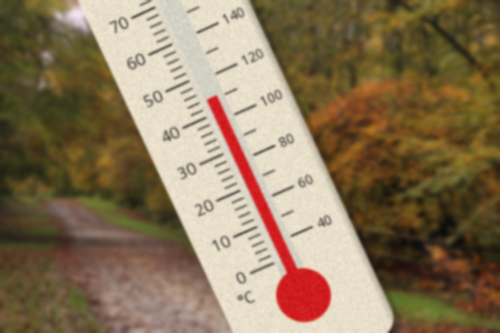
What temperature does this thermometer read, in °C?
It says 44 °C
